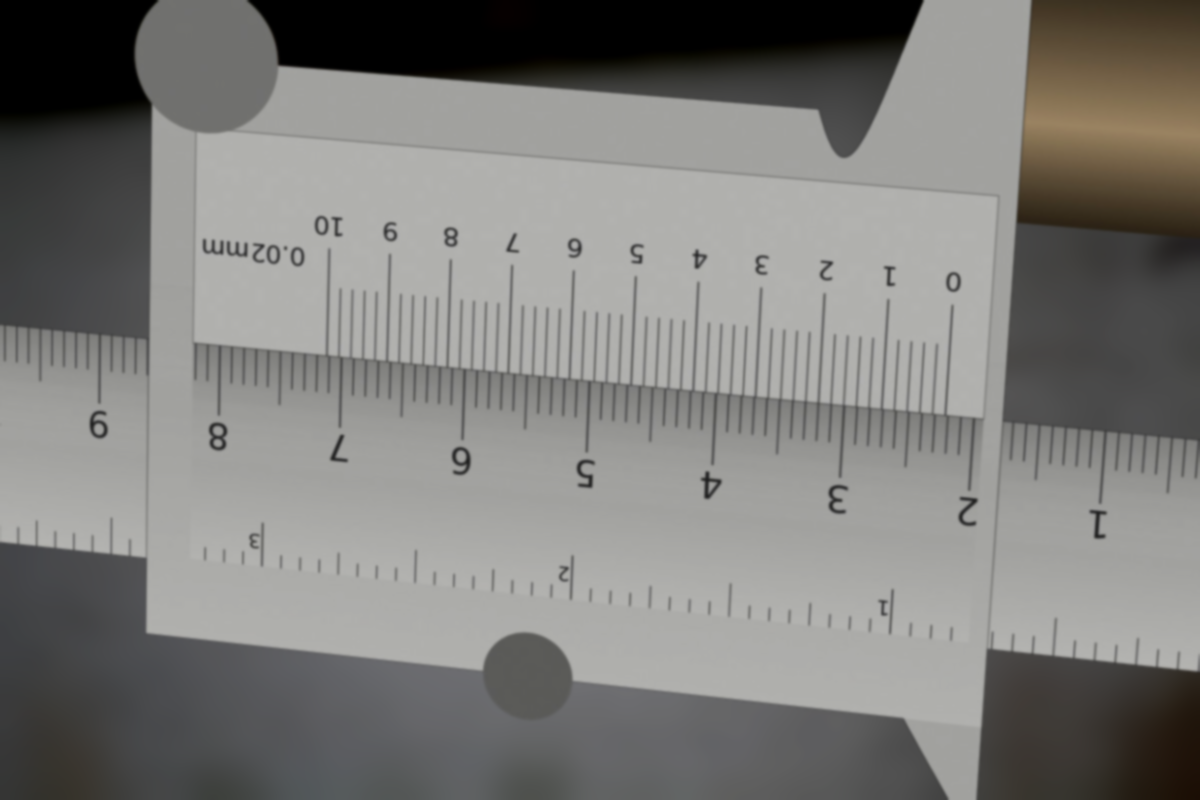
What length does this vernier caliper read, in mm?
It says 22.2 mm
